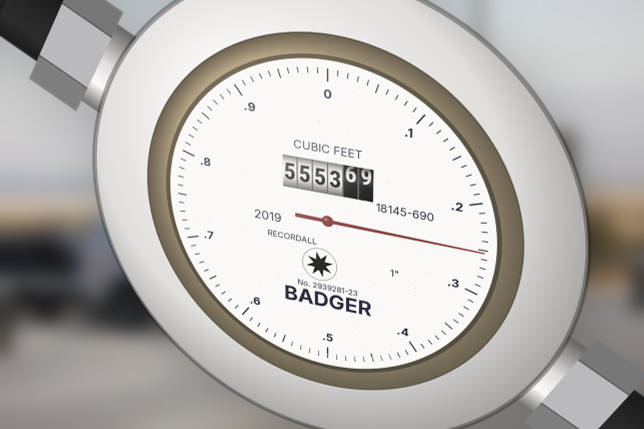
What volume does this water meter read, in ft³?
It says 555369.25 ft³
